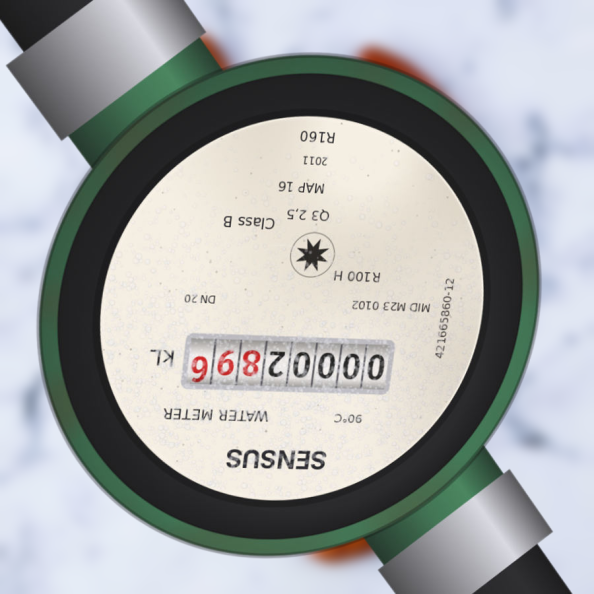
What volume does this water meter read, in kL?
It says 2.896 kL
